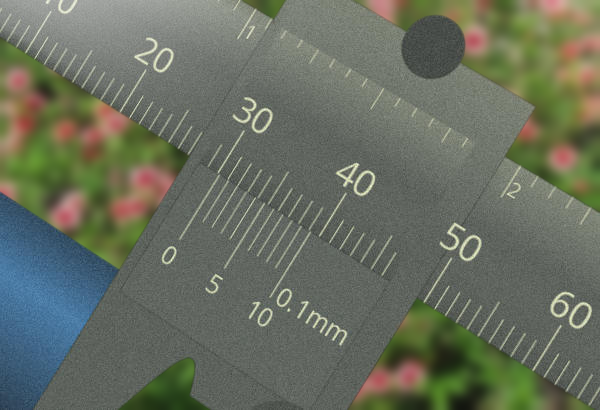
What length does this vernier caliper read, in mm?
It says 30.2 mm
